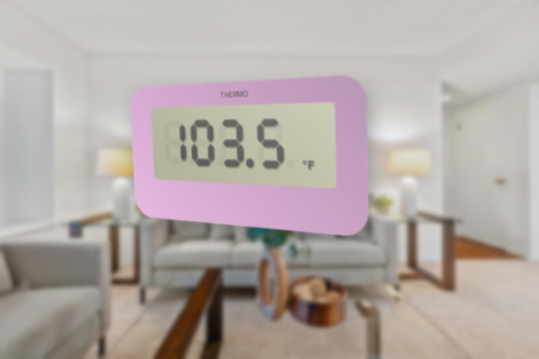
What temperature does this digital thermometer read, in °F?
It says 103.5 °F
